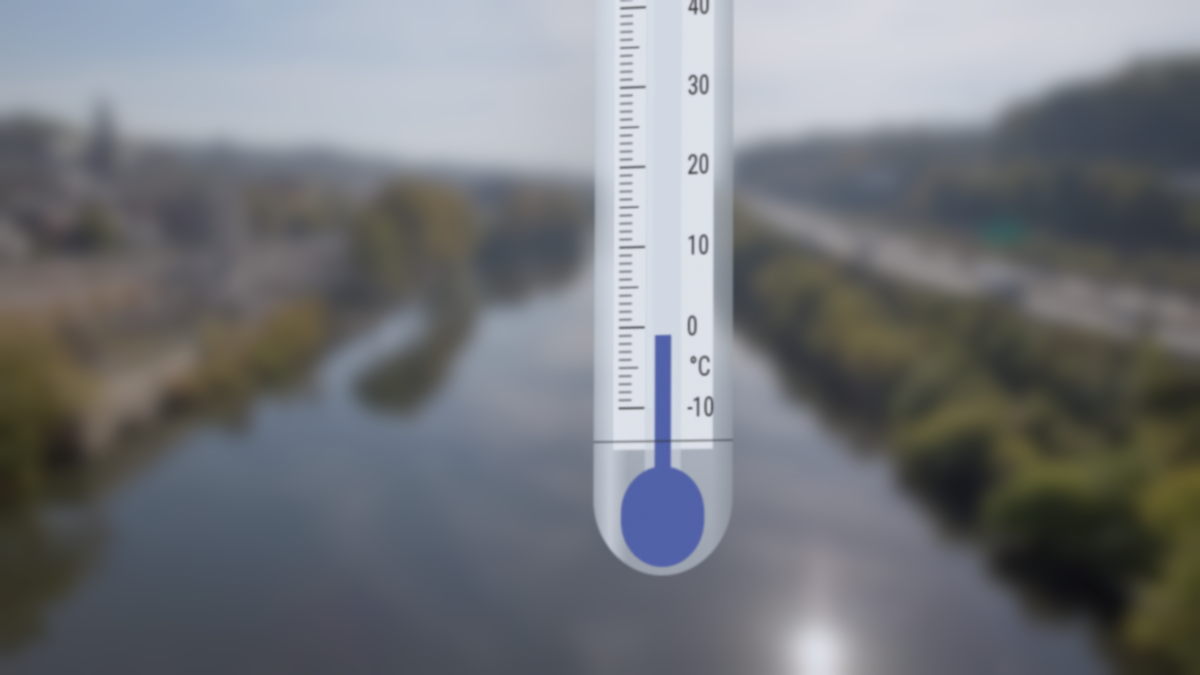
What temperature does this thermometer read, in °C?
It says -1 °C
